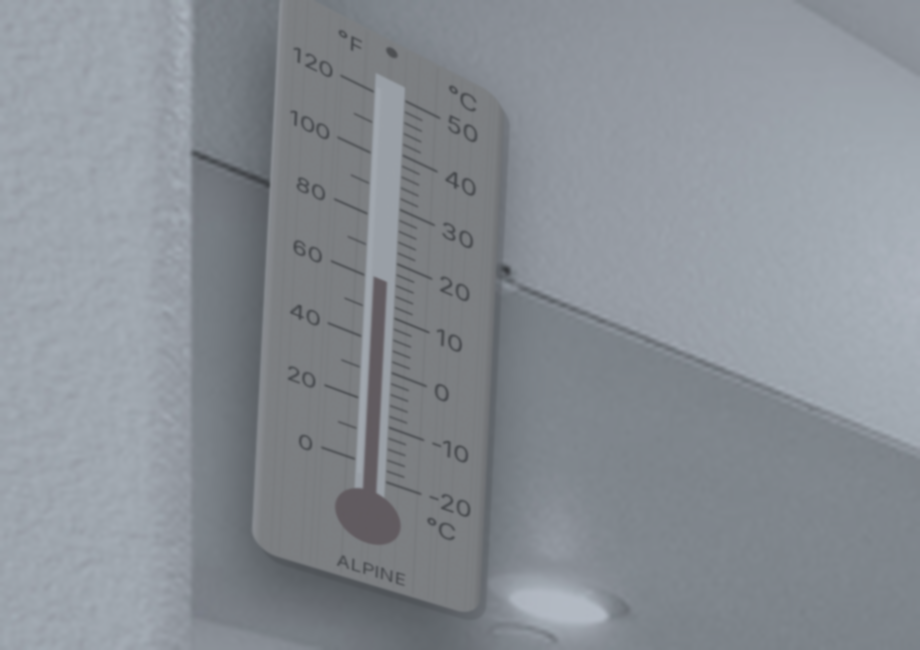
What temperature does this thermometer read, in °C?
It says 16 °C
